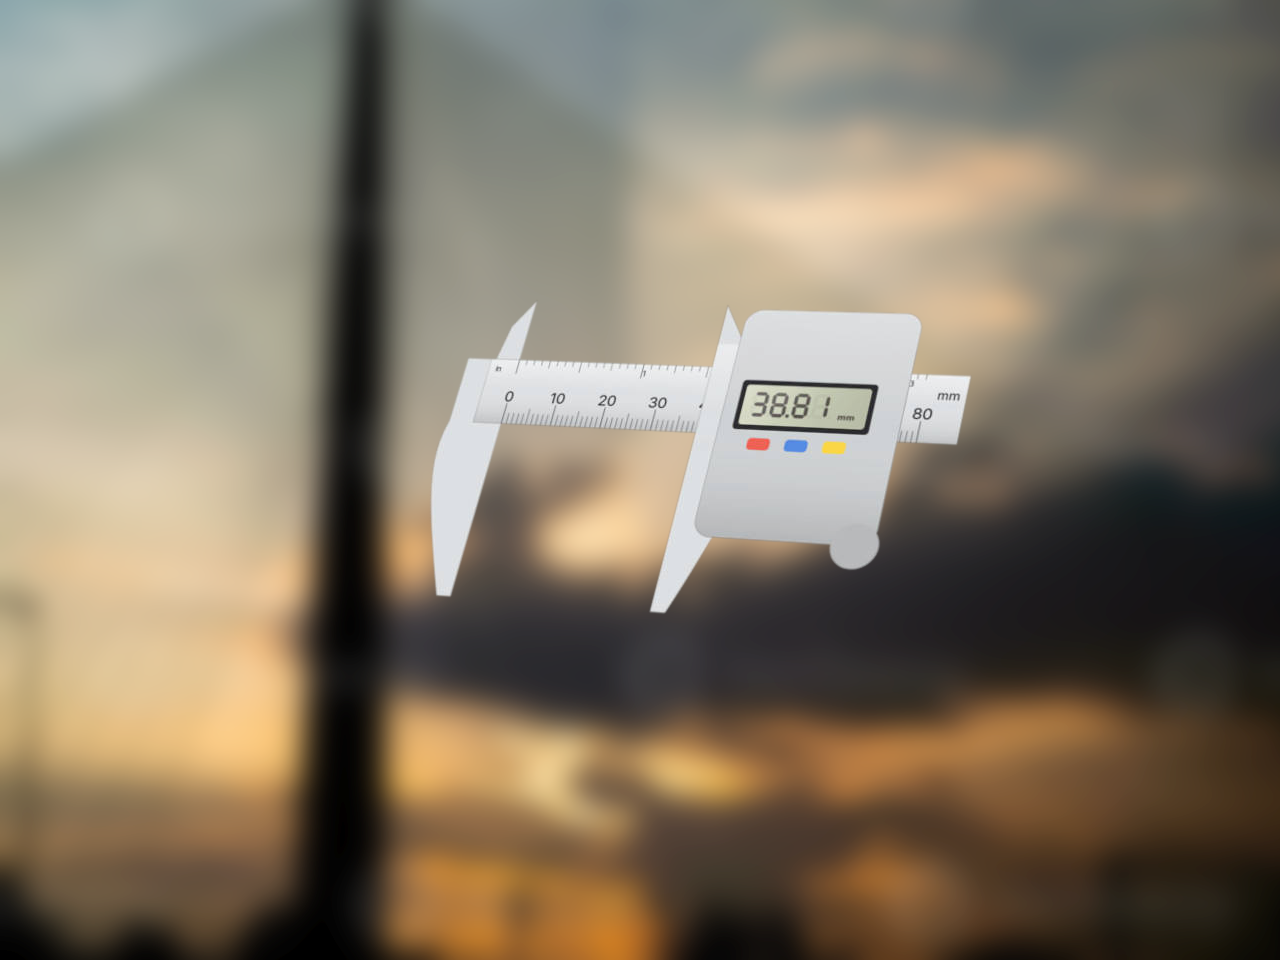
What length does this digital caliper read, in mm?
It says 38.81 mm
